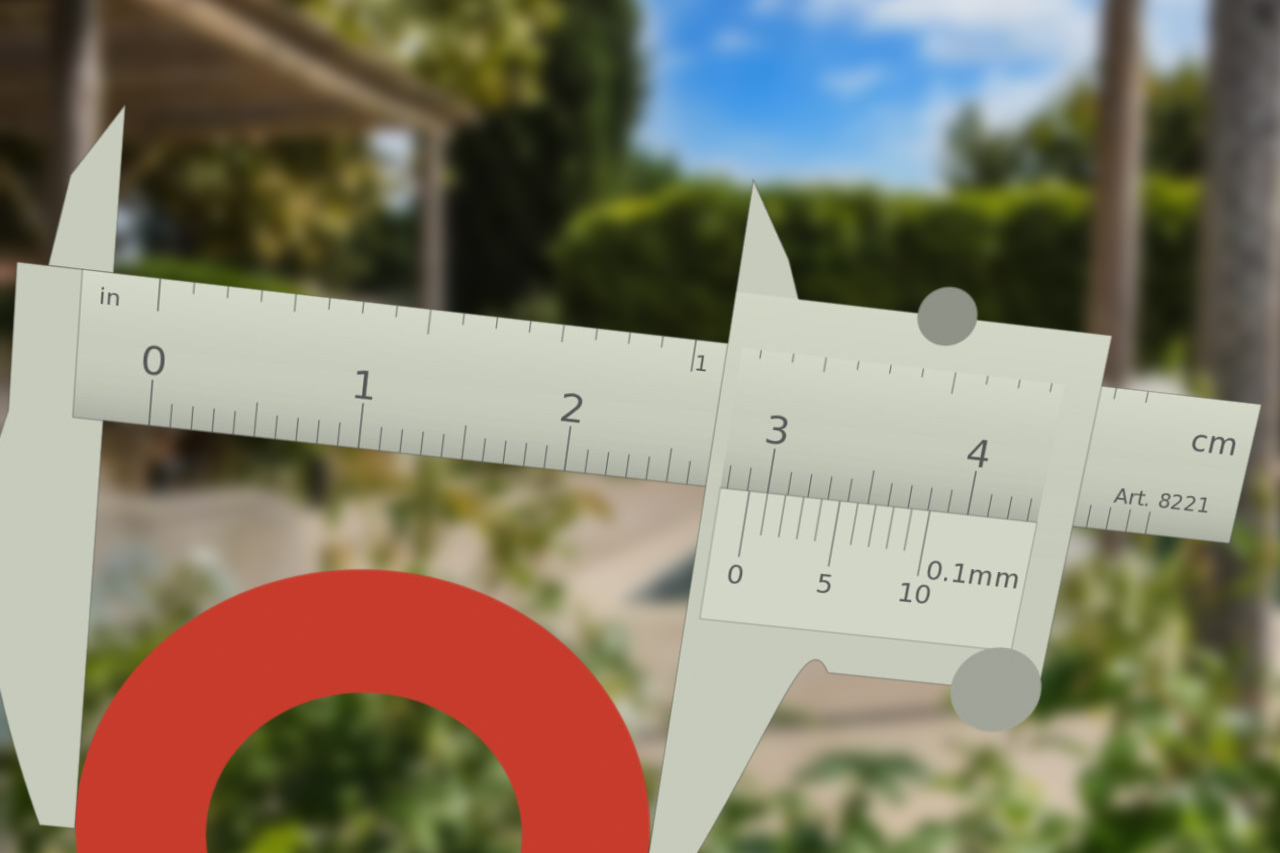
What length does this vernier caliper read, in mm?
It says 29.1 mm
